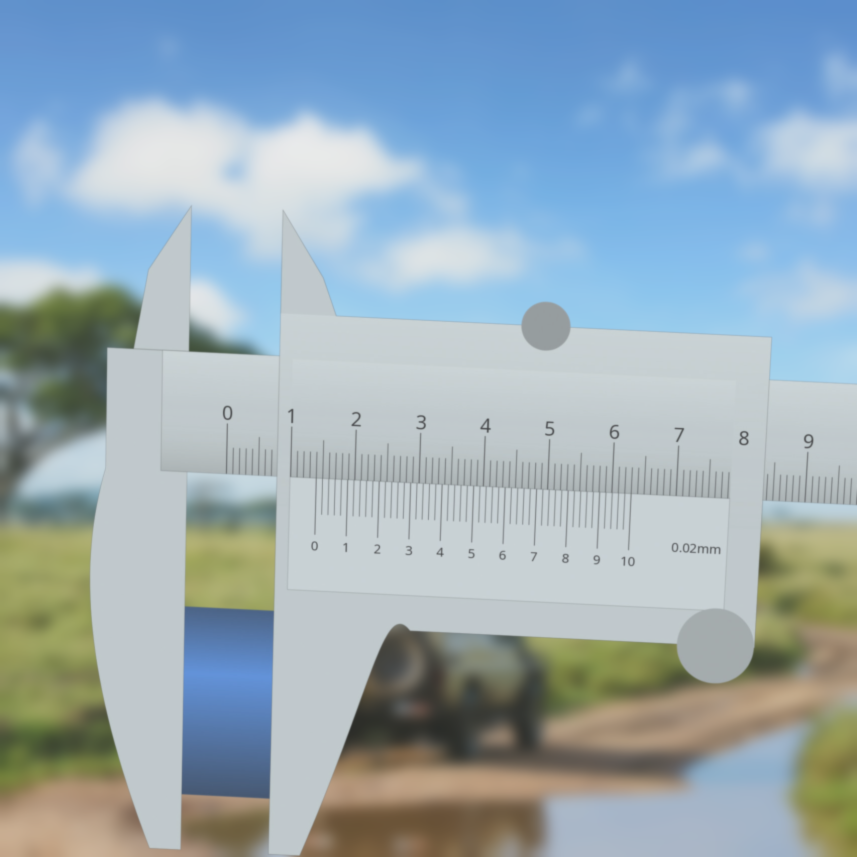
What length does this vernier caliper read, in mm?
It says 14.0 mm
